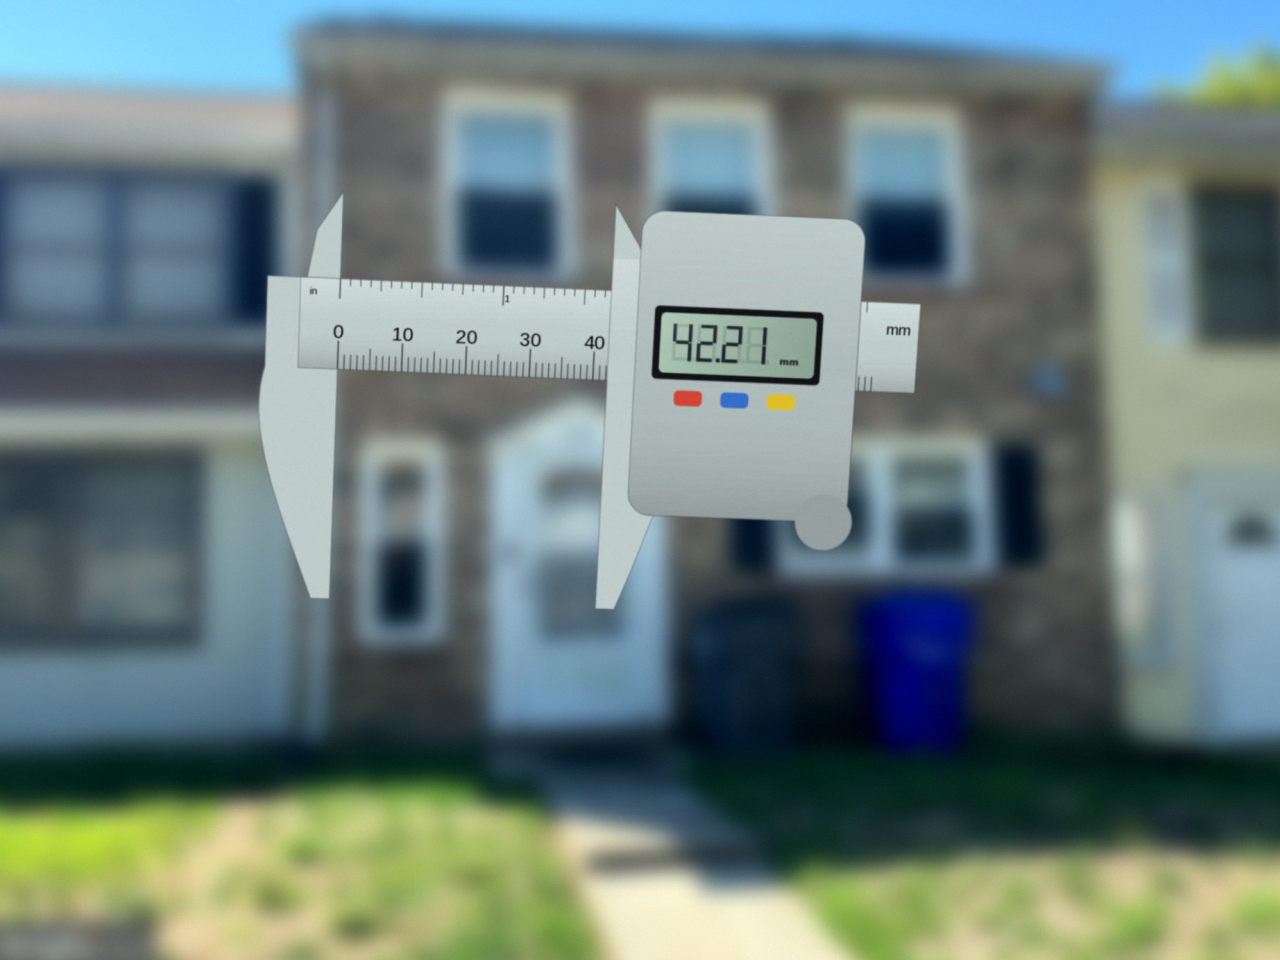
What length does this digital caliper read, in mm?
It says 42.21 mm
